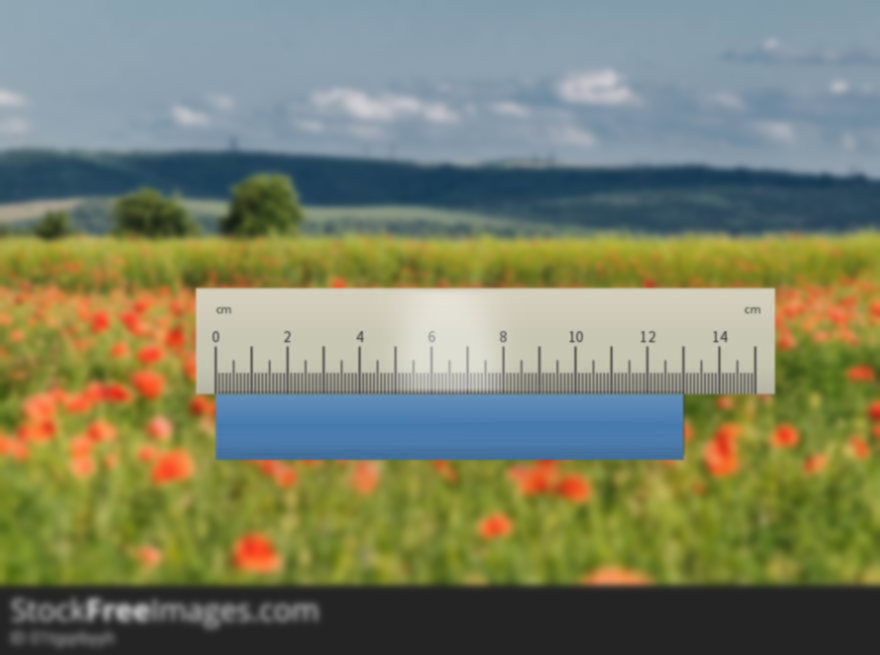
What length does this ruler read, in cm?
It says 13 cm
